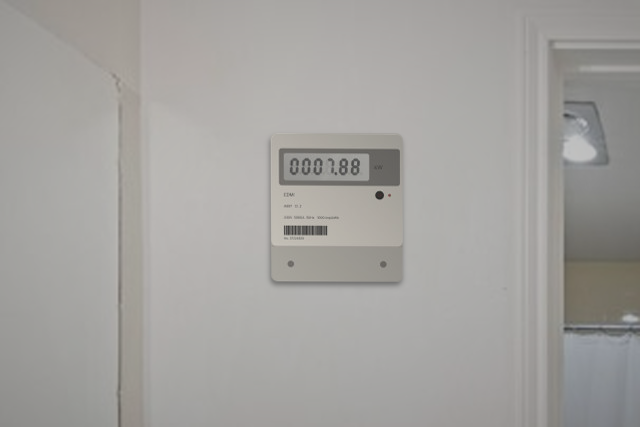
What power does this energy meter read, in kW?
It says 7.88 kW
